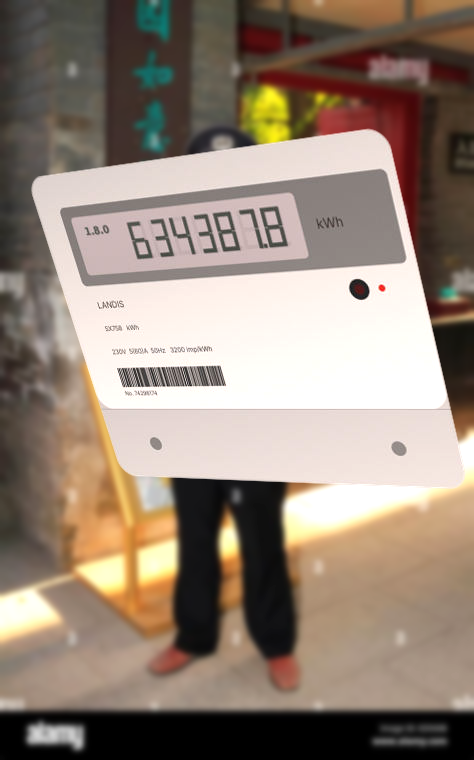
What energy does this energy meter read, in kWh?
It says 634387.8 kWh
